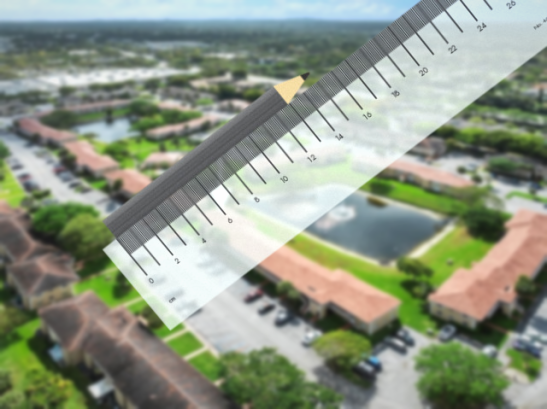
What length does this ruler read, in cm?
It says 15 cm
